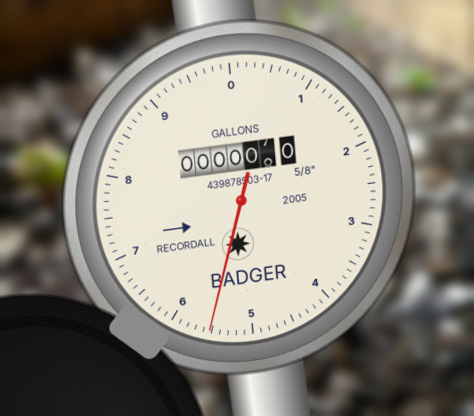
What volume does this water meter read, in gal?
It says 75.5 gal
